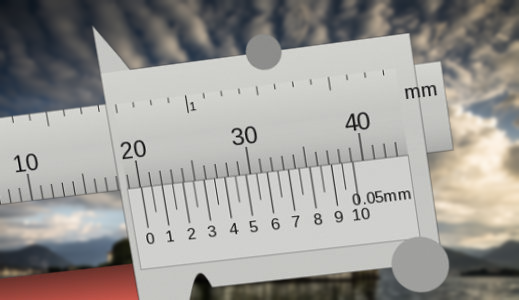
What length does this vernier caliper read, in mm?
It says 20.1 mm
